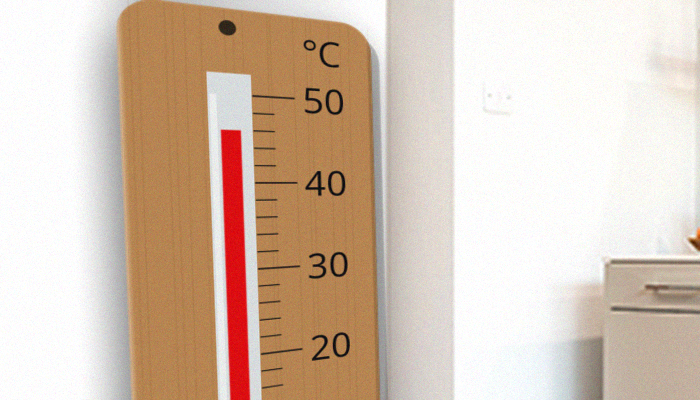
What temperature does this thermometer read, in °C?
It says 46 °C
